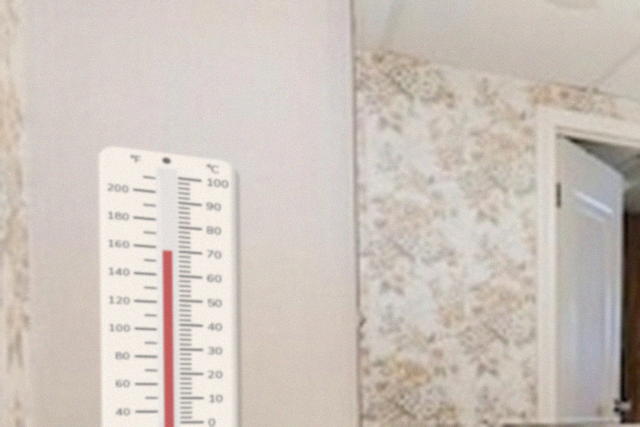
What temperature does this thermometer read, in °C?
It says 70 °C
